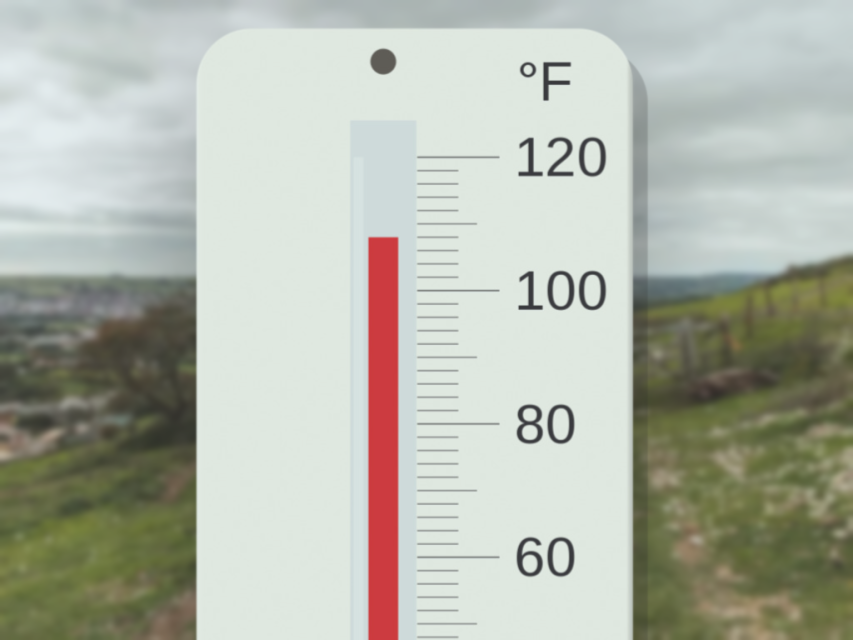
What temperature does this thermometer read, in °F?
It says 108 °F
